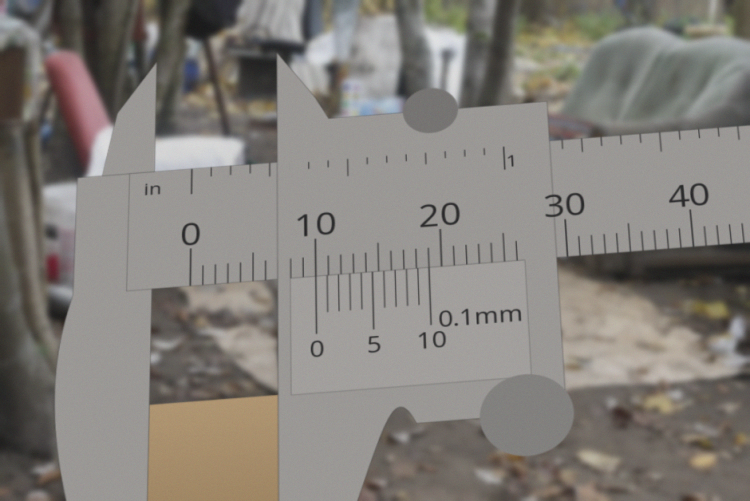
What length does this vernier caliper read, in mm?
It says 10.0 mm
